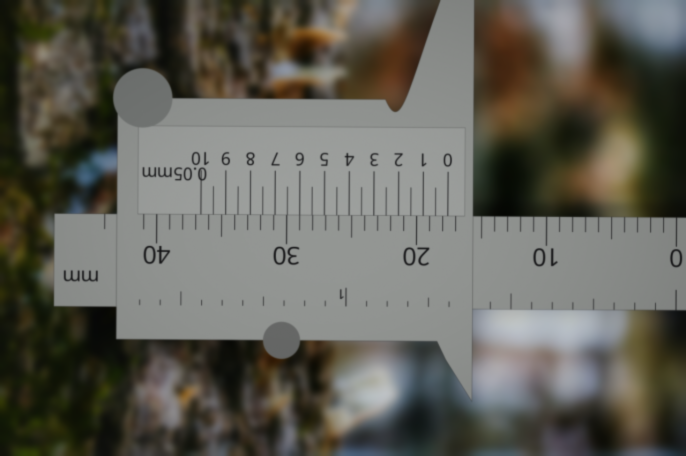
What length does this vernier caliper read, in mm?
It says 17.6 mm
